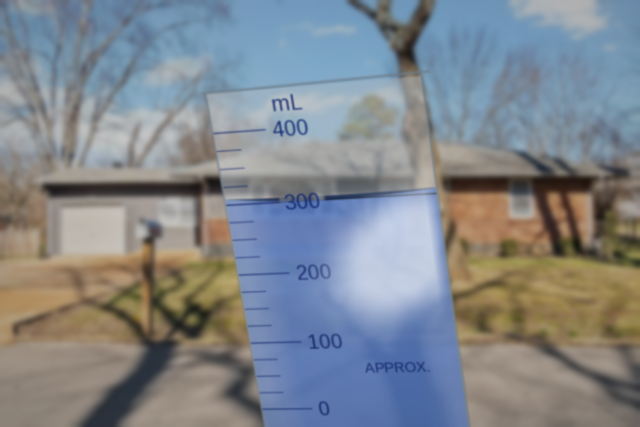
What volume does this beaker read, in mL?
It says 300 mL
